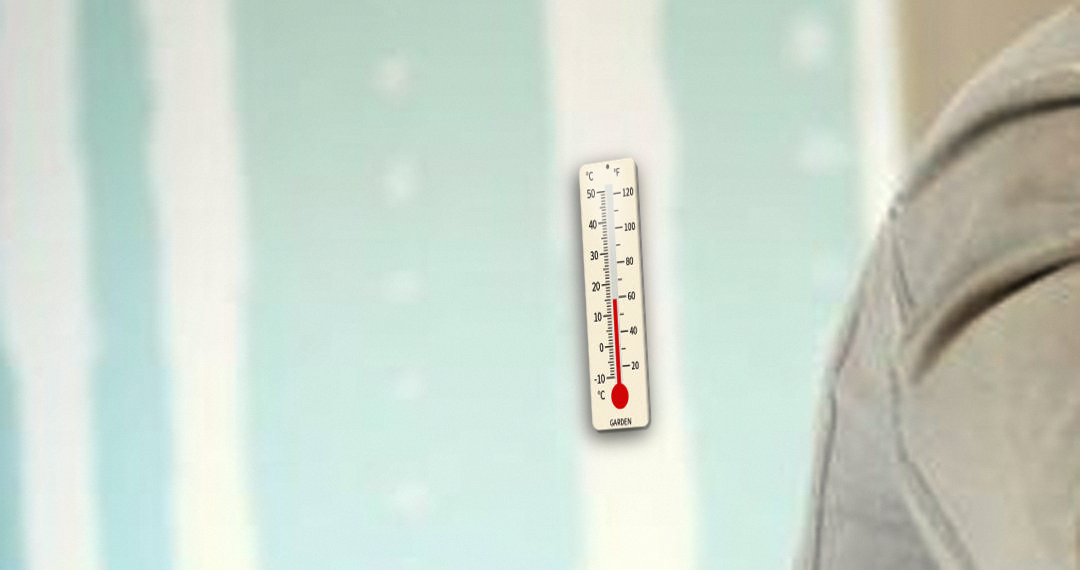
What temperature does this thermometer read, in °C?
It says 15 °C
